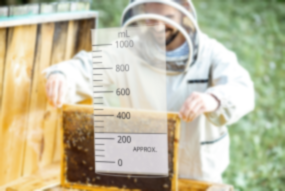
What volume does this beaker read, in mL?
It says 250 mL
